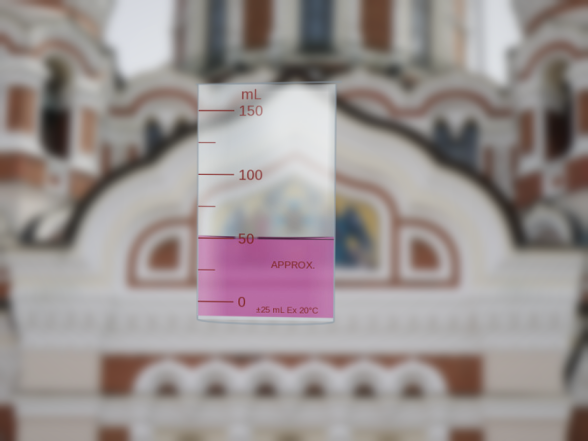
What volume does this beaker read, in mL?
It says 50 mL
